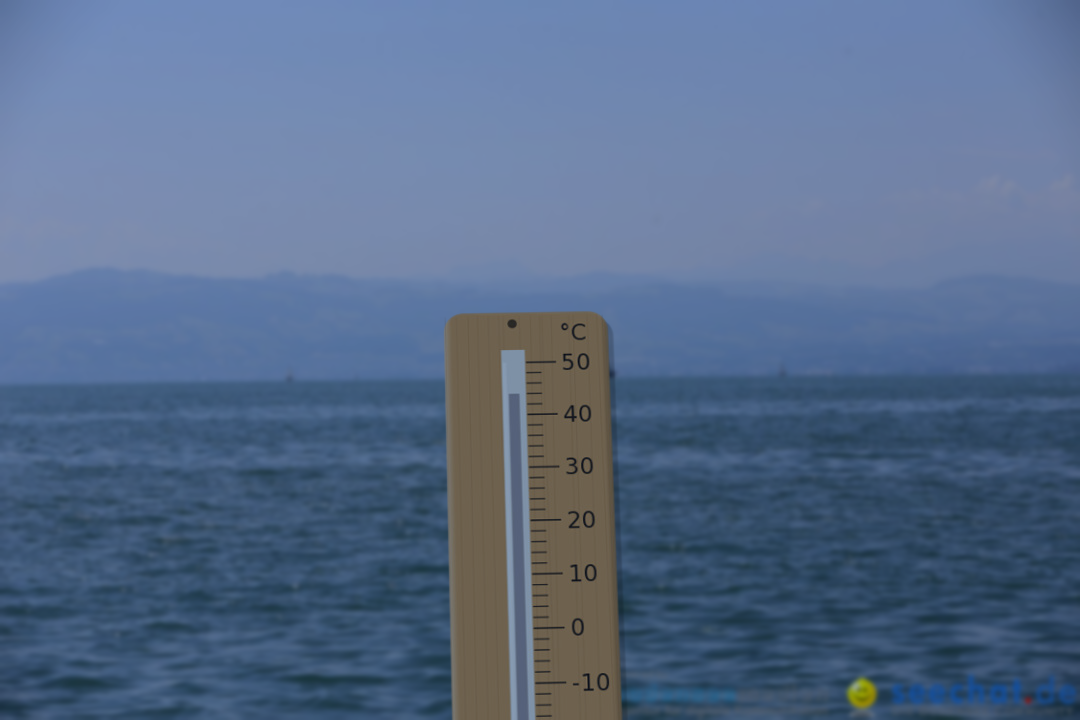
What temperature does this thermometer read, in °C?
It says 44 °C
